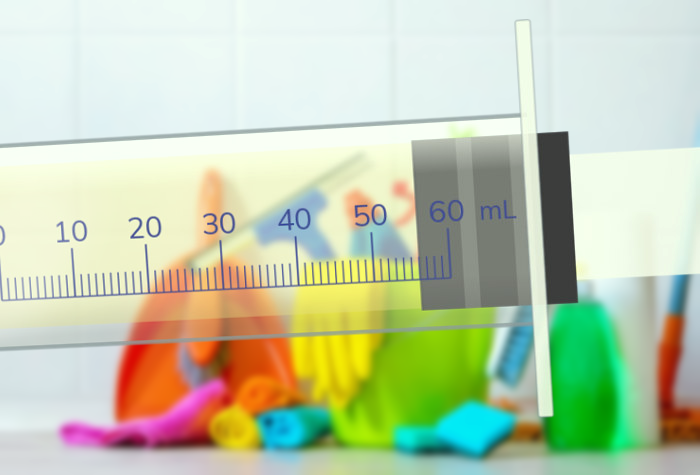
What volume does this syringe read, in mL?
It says 56 mL
